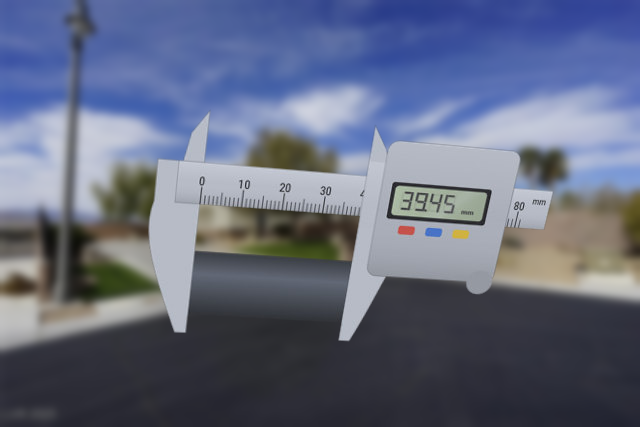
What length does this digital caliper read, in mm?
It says 39.45 mm
